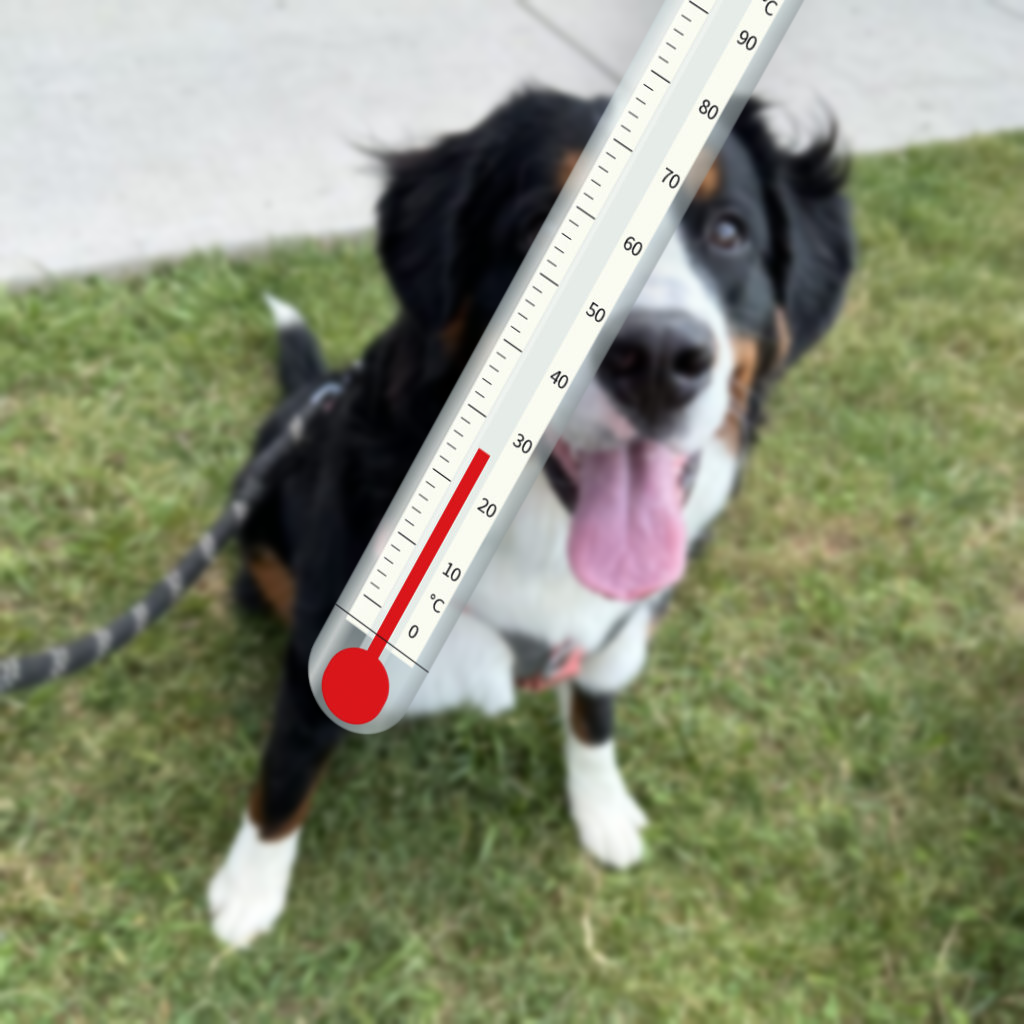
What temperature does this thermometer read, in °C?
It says 26 °C
